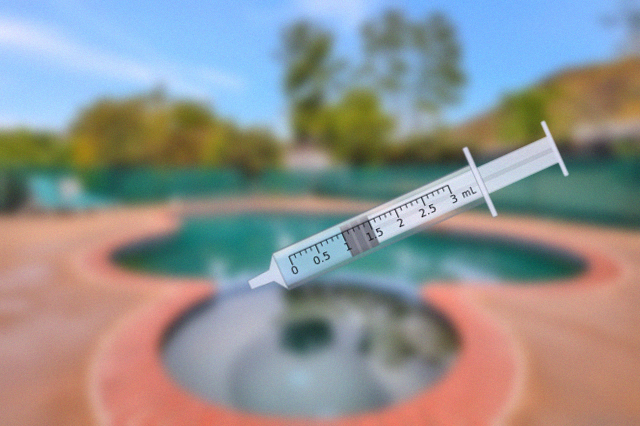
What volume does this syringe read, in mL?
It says 1 mL
